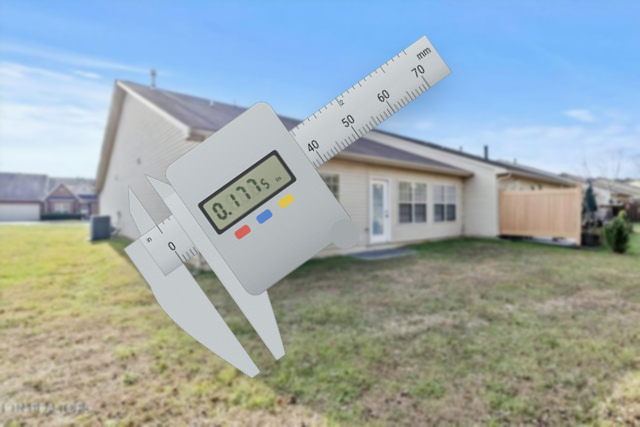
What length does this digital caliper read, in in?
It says 0.1775 in
